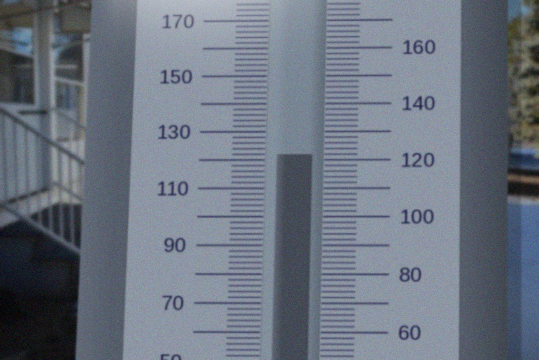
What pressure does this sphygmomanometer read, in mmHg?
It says 122 mmHg
